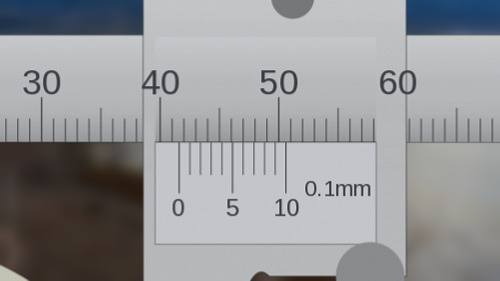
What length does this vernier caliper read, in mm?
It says 41.6 mm
